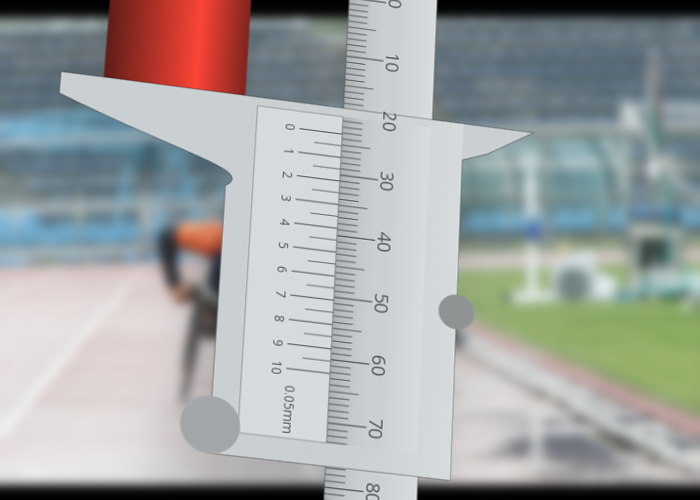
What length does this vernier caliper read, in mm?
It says 23.2 mm
